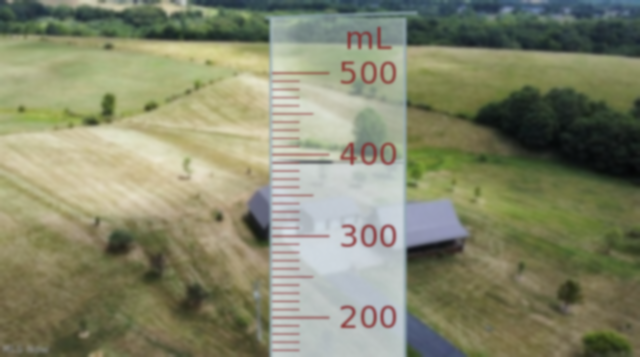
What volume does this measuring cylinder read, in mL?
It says 390 mL
